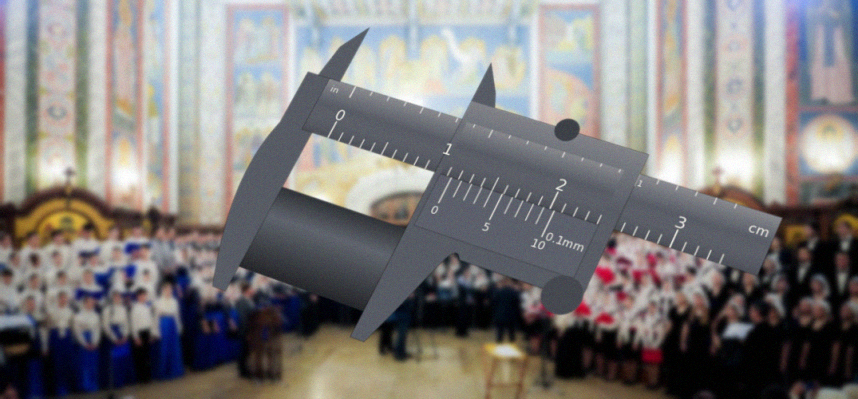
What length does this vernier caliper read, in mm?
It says 11.4 mm
